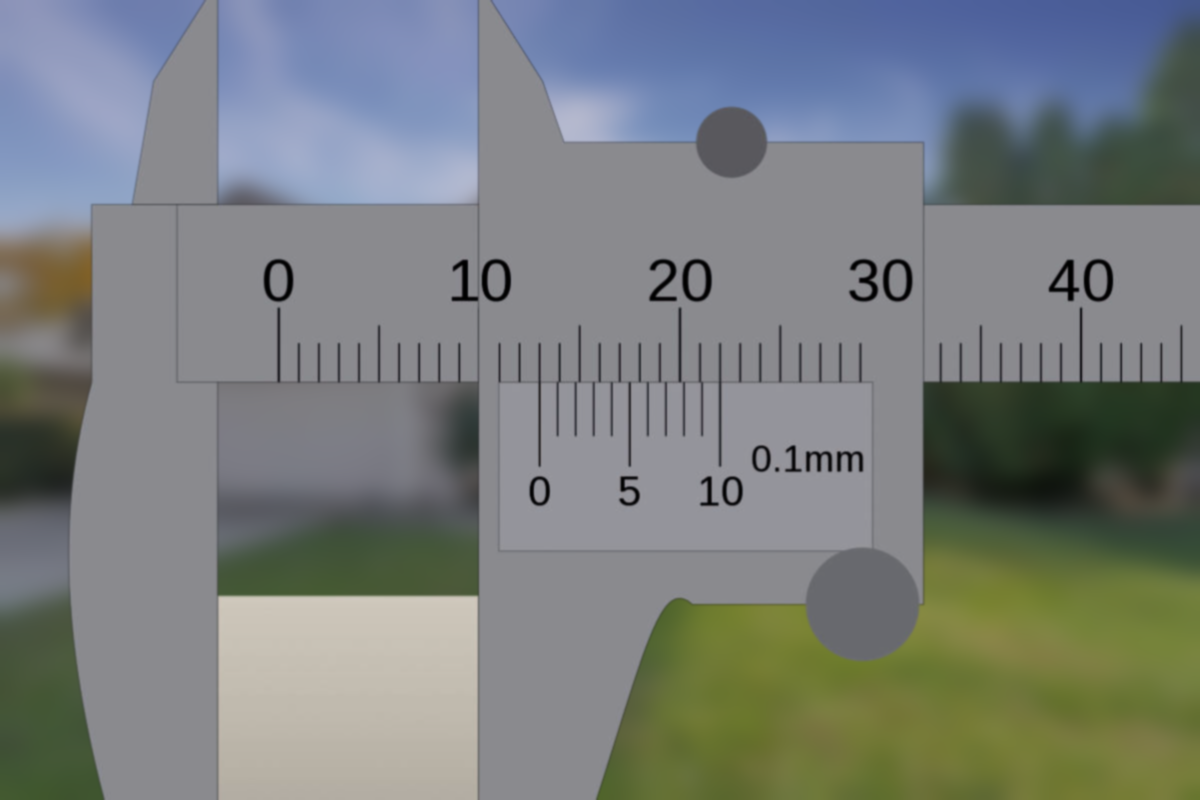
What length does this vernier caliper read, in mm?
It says 13.0 mm
